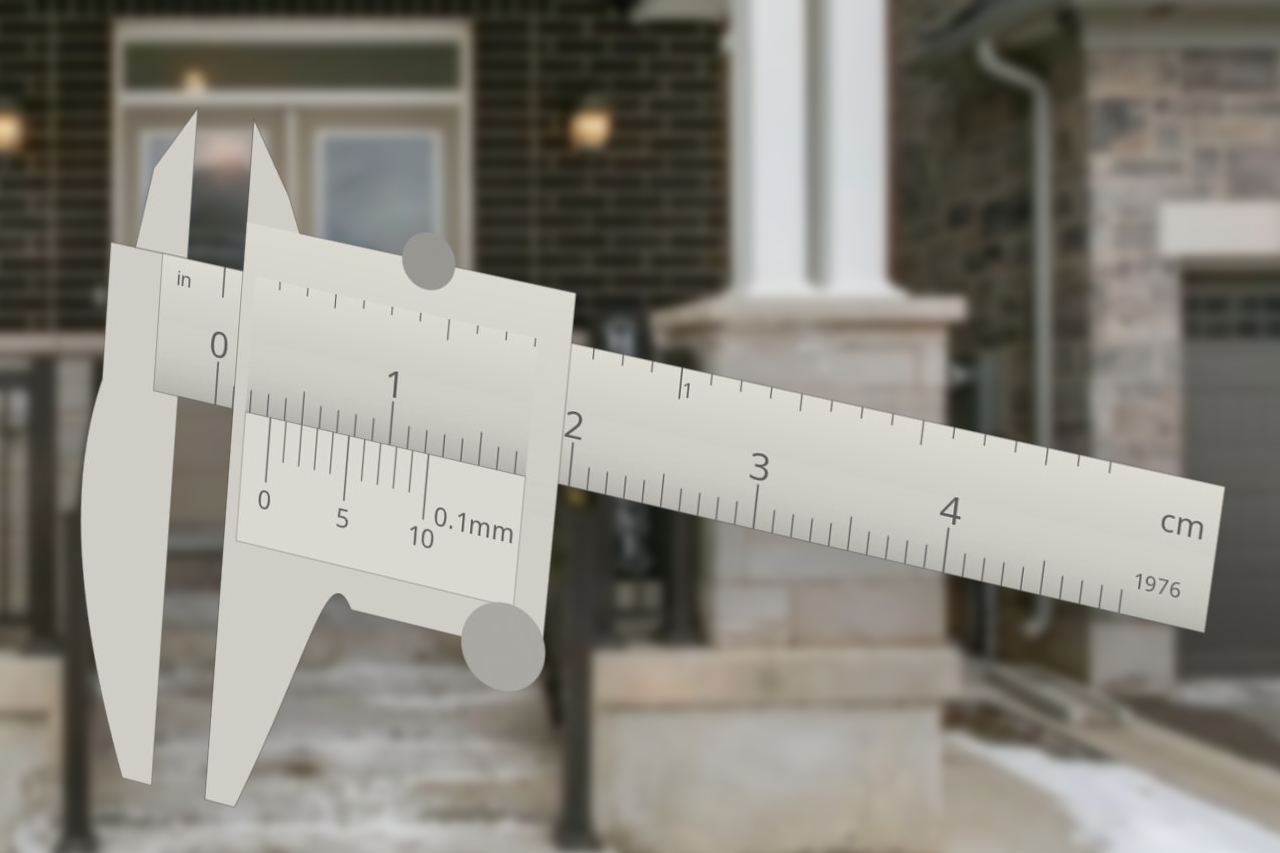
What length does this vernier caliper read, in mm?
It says 3.2 mm
